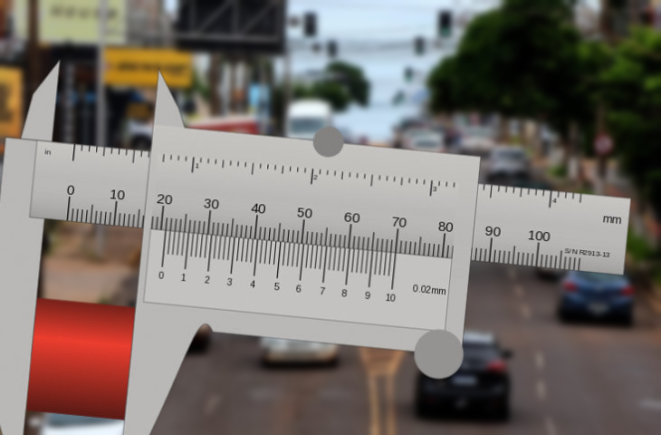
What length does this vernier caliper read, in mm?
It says 21.0 mm
